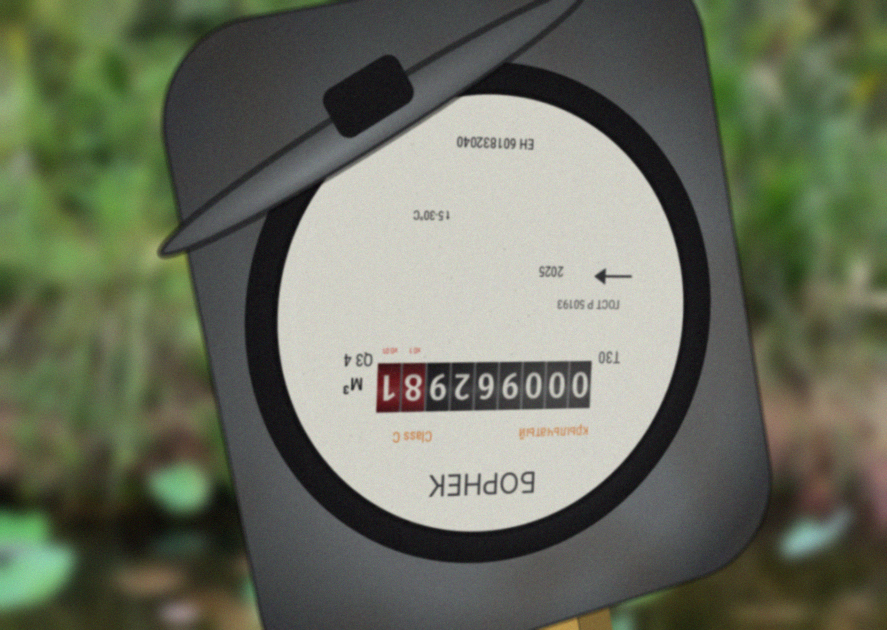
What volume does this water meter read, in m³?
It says 9629.81 m³
